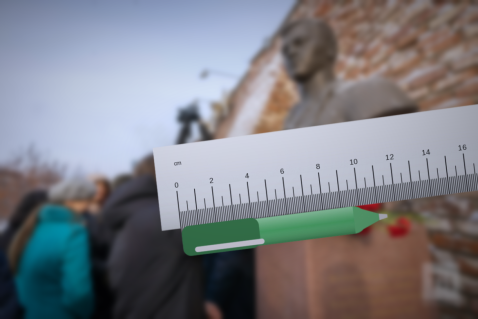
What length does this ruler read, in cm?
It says 11.5 cm
